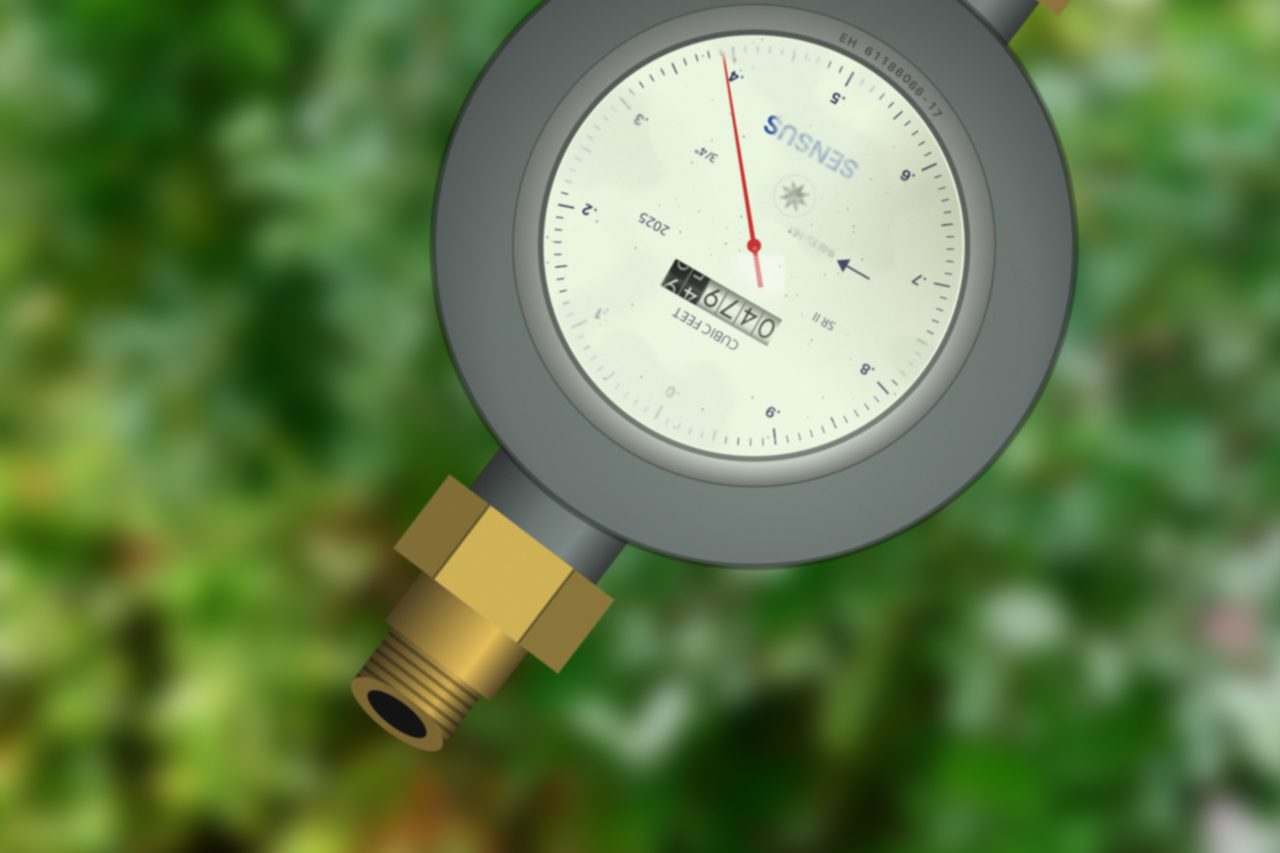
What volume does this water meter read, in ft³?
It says 47949.39 ft³
